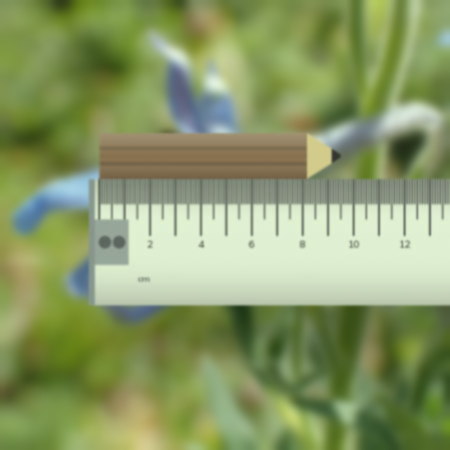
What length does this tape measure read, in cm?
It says 9.5 cm
